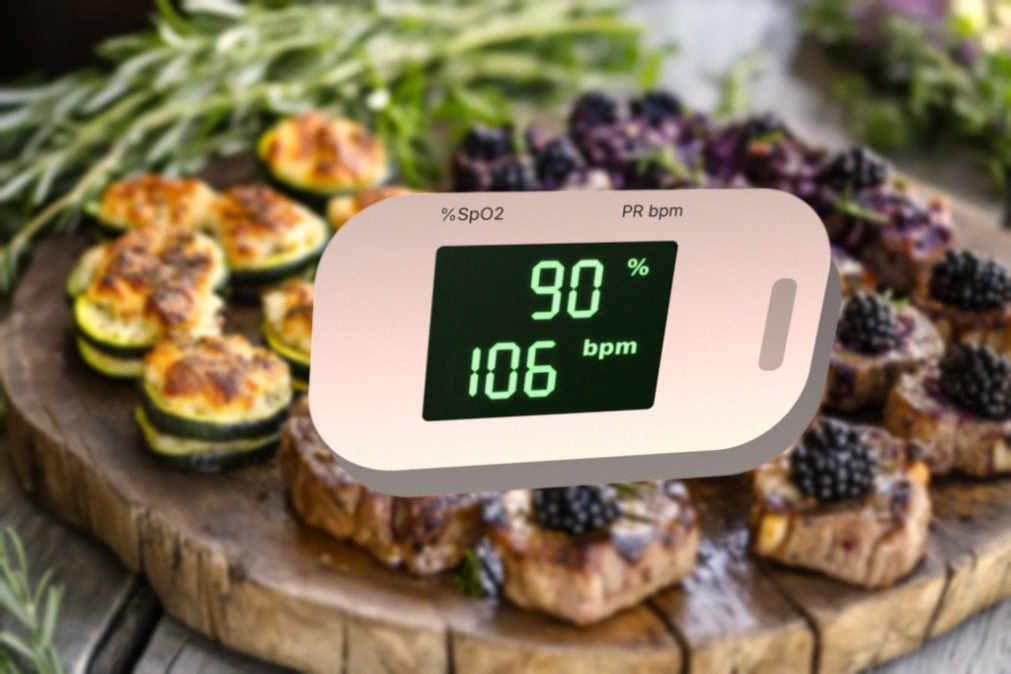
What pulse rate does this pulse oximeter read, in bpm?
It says 106 bpm
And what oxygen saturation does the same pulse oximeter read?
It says 90 %
